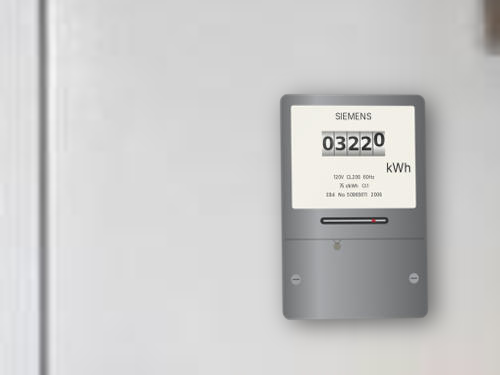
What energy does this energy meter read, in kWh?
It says 3220 kWh
